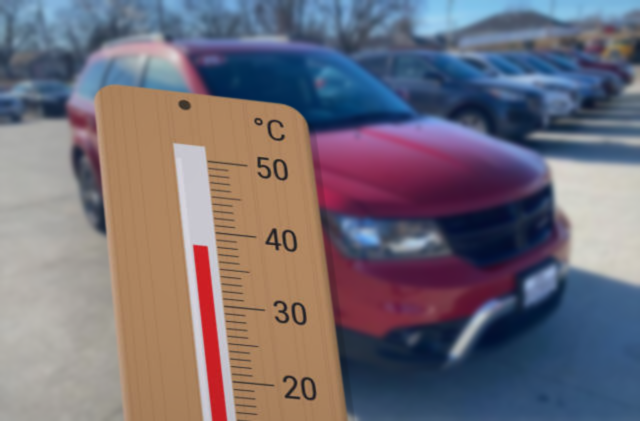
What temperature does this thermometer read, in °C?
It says 38 °C
